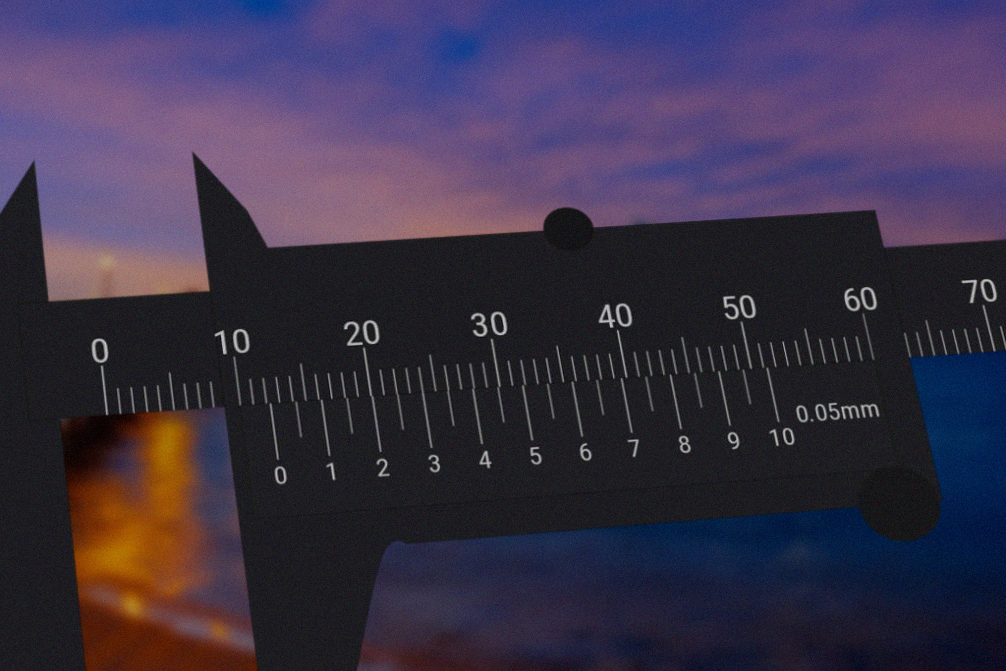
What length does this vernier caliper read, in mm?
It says 12.3 mm
